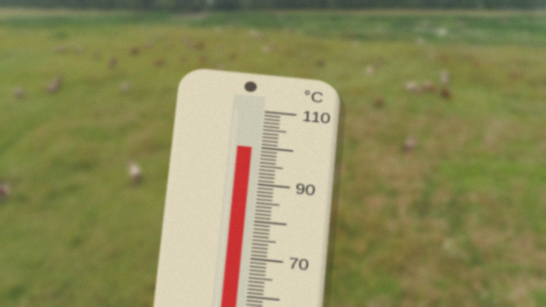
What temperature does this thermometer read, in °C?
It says 100 °C
